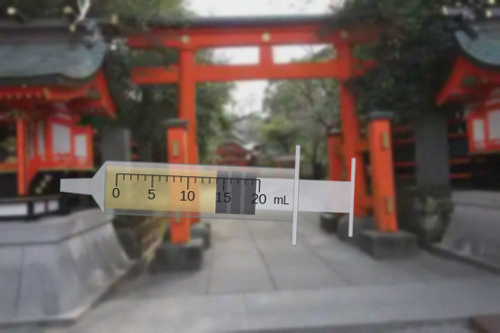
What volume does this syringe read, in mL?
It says 14 mL
